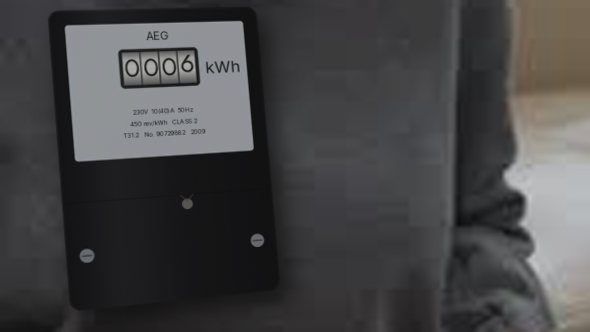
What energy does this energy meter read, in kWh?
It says 6 kWh
